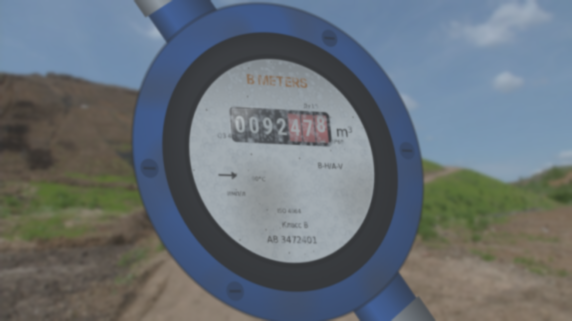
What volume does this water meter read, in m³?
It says 92.478 m³
